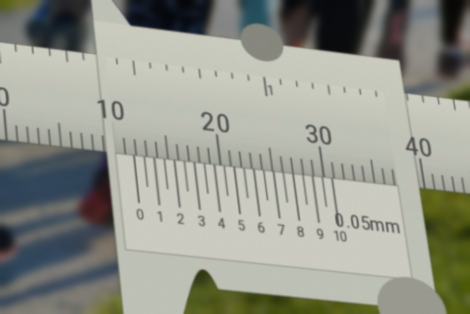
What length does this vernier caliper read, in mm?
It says 11.8 mm
